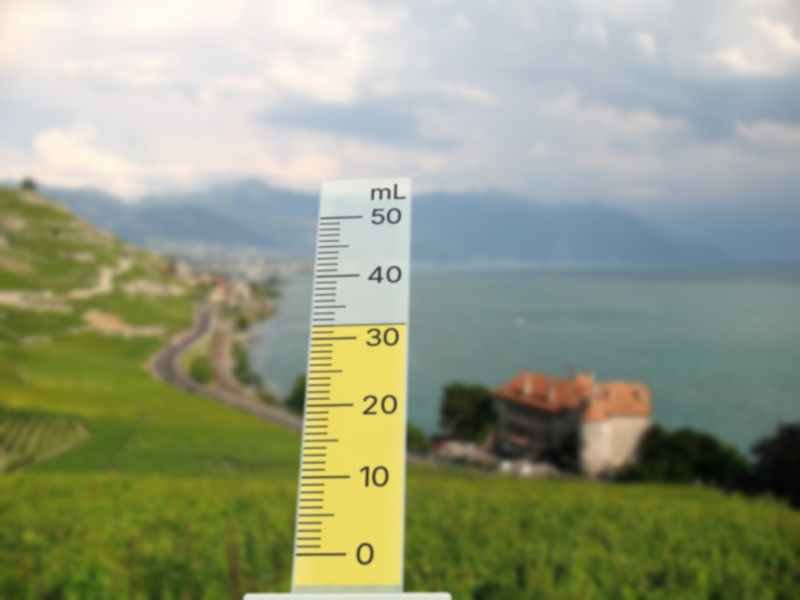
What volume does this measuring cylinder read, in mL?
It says 32 mL
